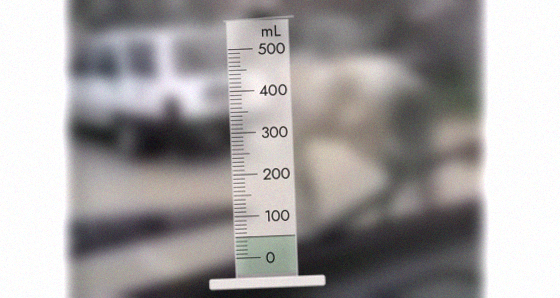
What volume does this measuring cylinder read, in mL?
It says 50 mL
